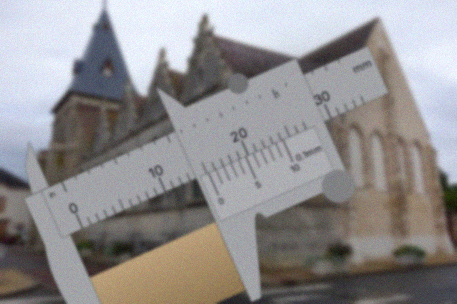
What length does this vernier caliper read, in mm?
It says 15.2 mm
